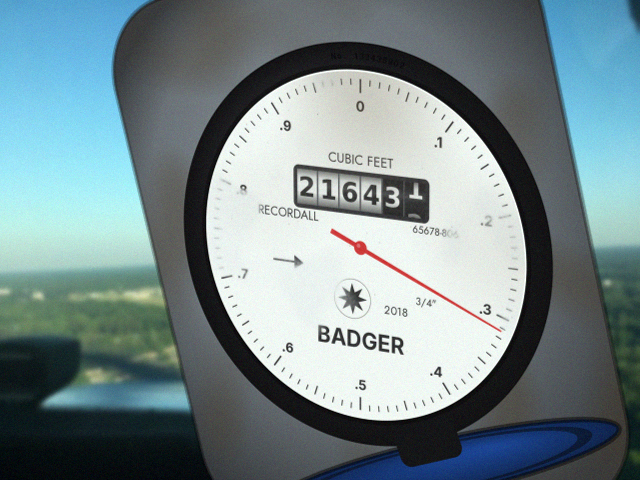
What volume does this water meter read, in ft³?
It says 216431.31 ft³
